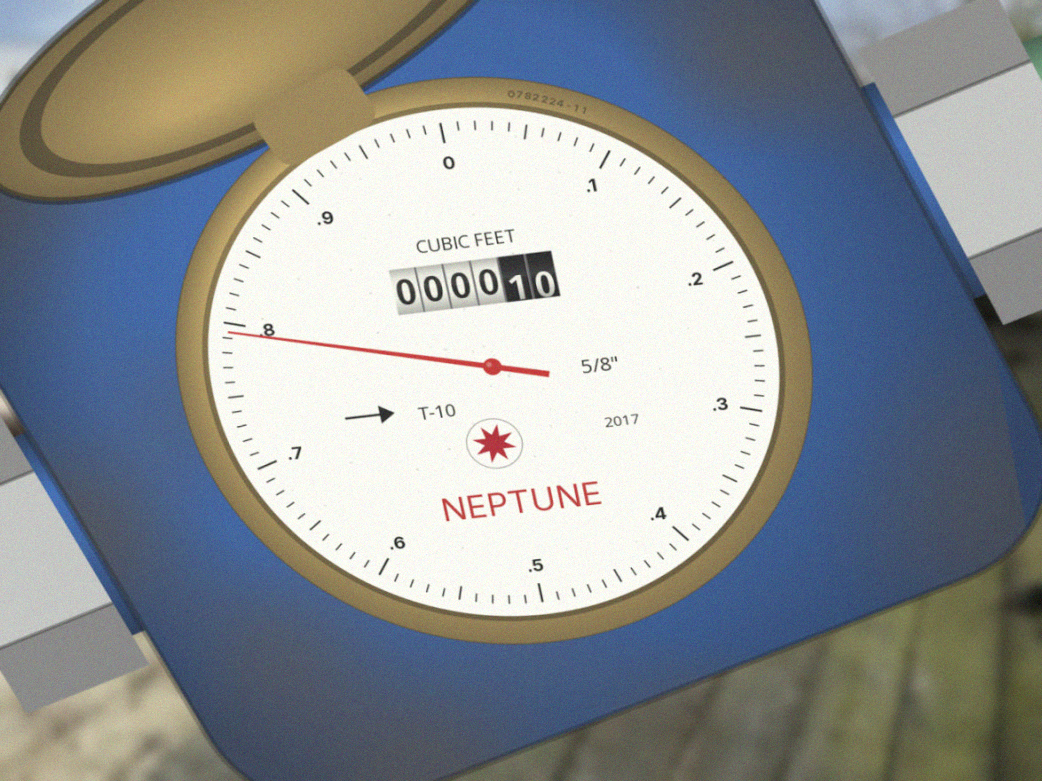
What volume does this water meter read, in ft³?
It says 9.79 ft³
